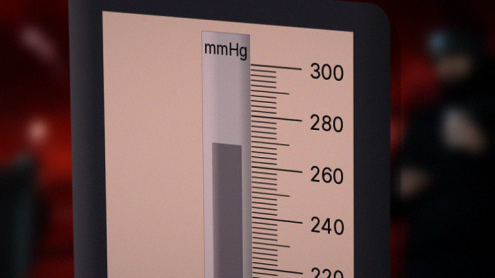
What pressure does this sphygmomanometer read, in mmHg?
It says 268 mmHg
